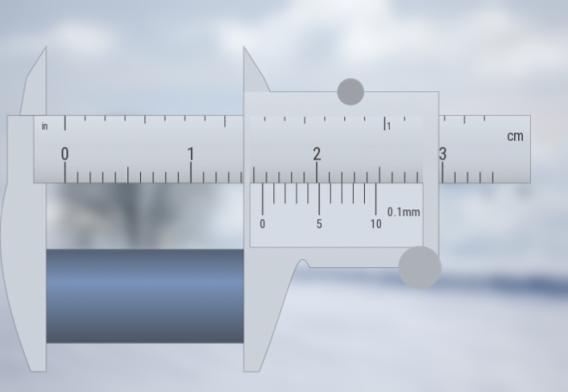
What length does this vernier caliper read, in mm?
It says 15.7 mm
